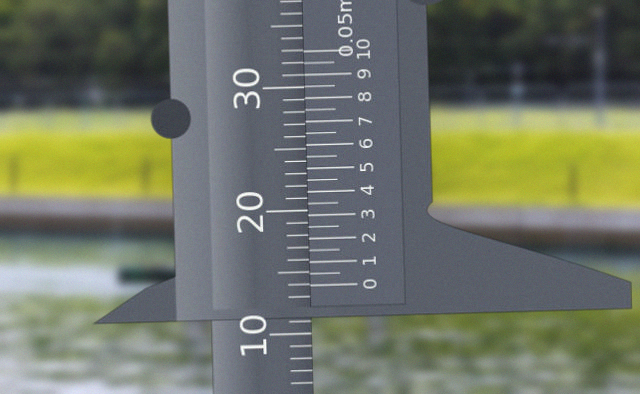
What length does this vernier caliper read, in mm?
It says 13.9 mm
